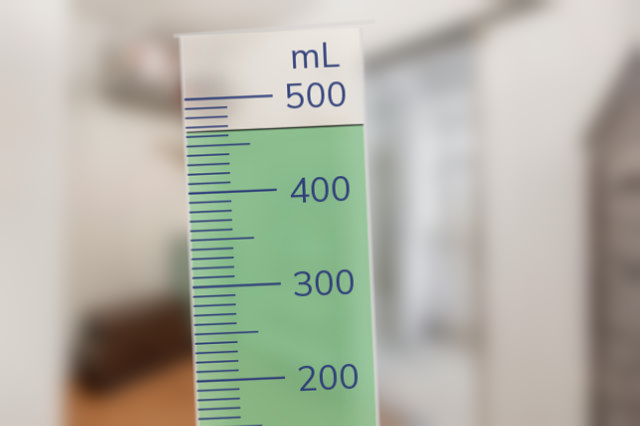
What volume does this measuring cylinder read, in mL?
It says 465 mL
